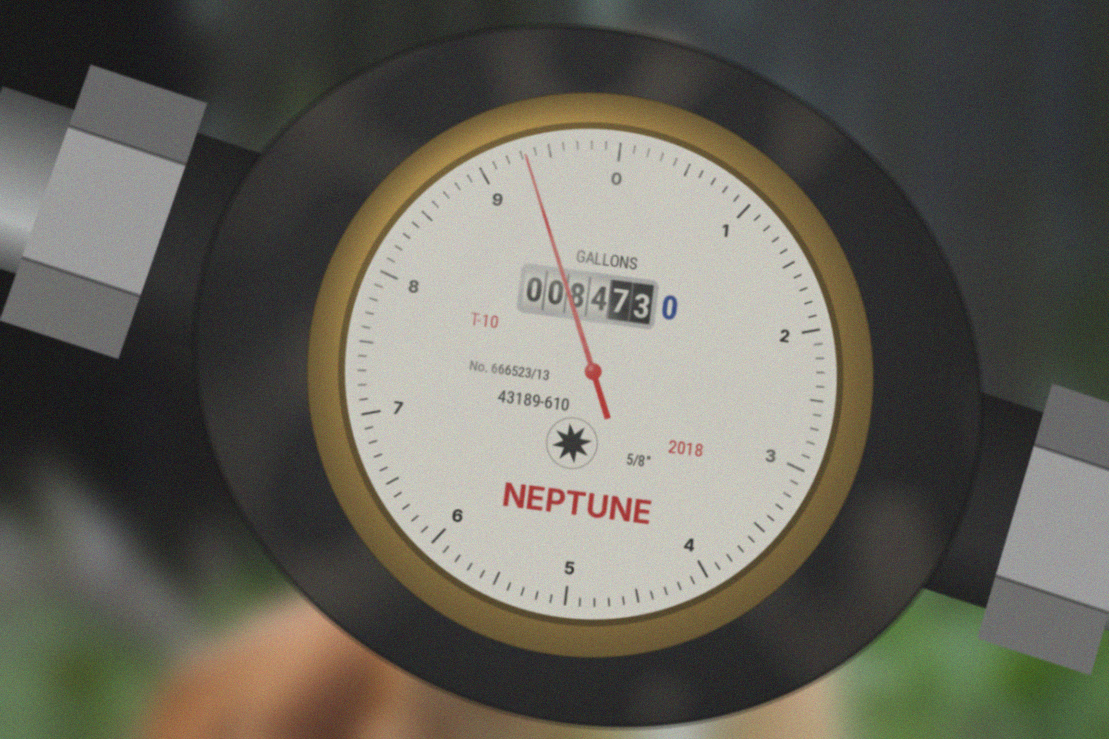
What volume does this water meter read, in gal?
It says 84729.3 gal
